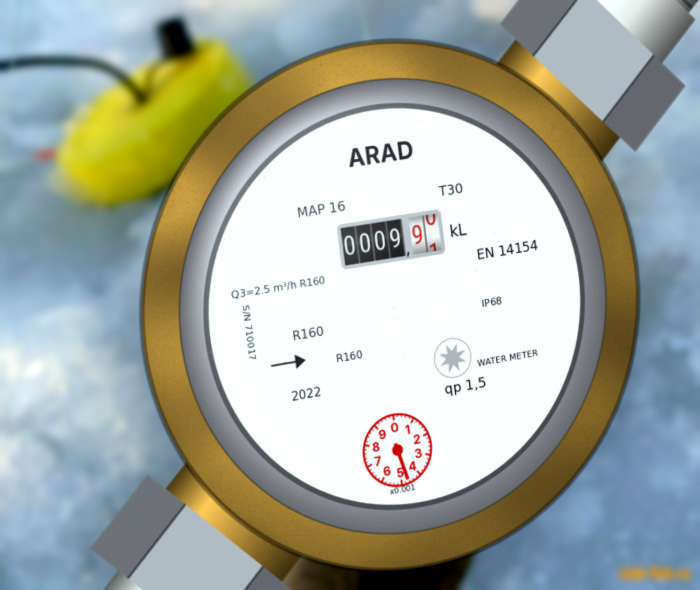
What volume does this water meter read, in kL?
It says 9.904 kL
